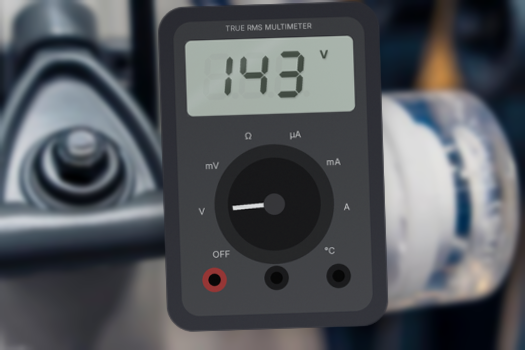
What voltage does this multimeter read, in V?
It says 143 V
